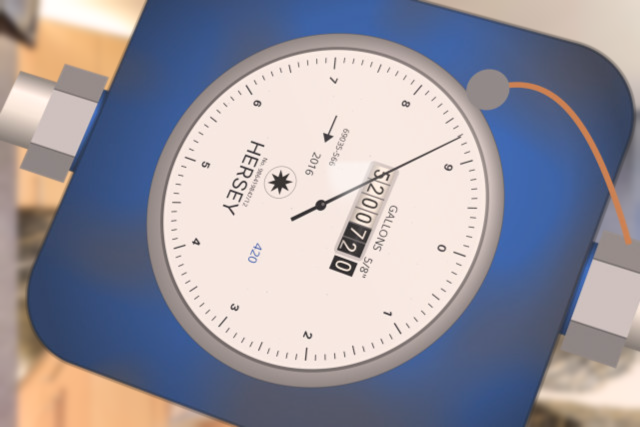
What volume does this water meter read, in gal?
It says 5200718.7 gal
